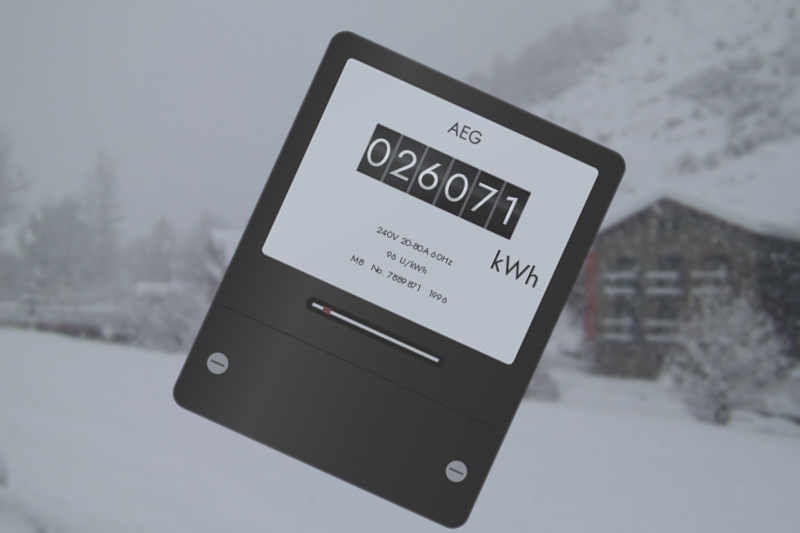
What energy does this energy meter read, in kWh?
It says 26071 kWh
